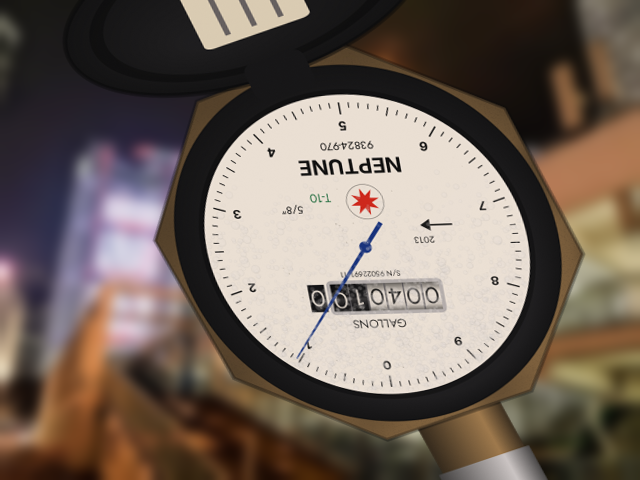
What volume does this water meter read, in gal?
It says 40101.0 gal
